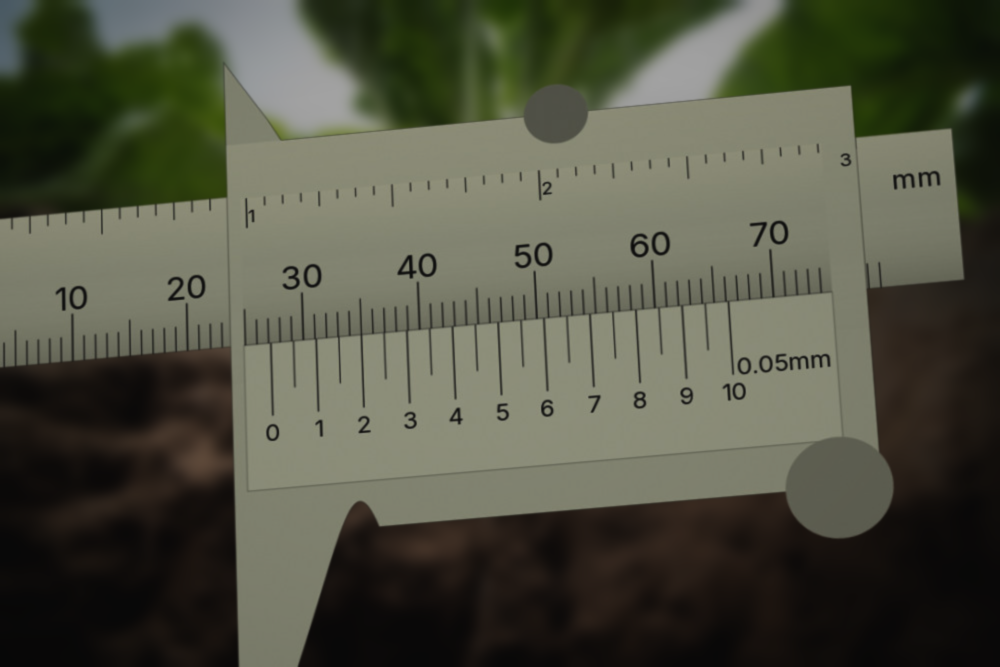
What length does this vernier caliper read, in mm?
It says 27.2 mm
